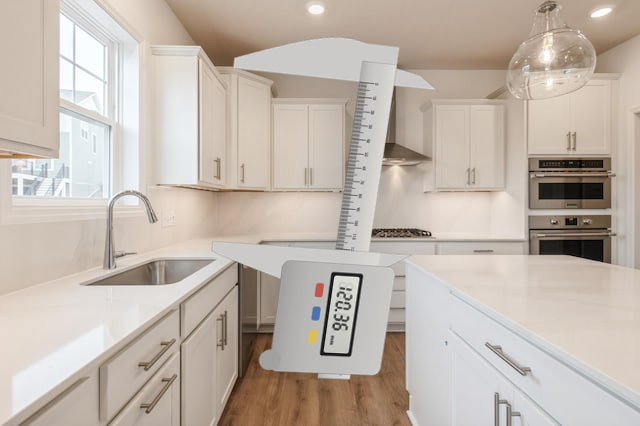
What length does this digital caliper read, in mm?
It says 120.36 mm
